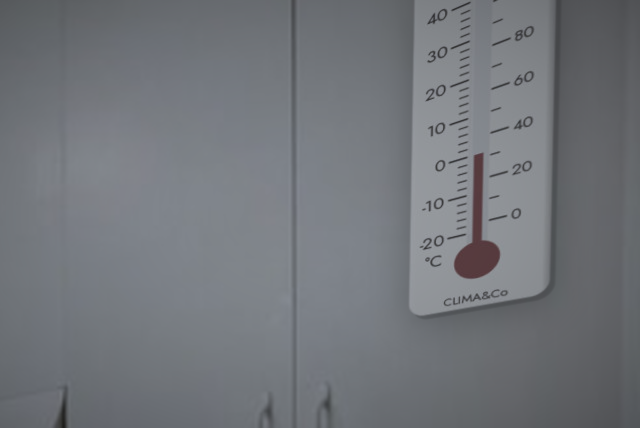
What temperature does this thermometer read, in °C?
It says 0 °C
